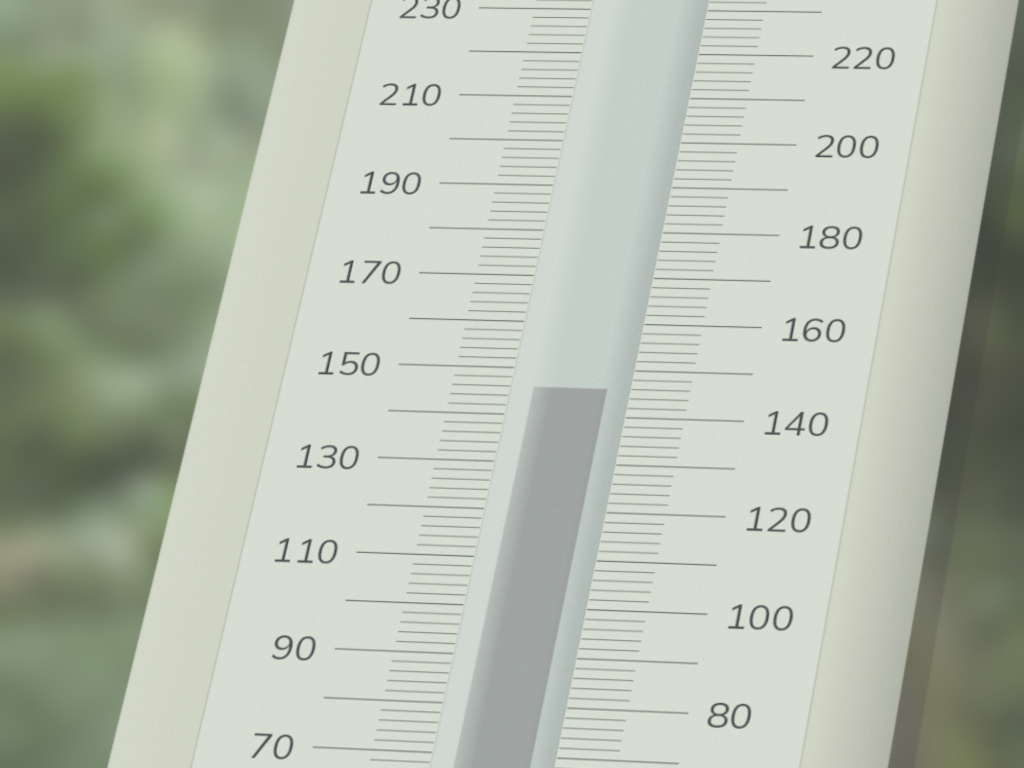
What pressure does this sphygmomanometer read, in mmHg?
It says 146 mmHg
